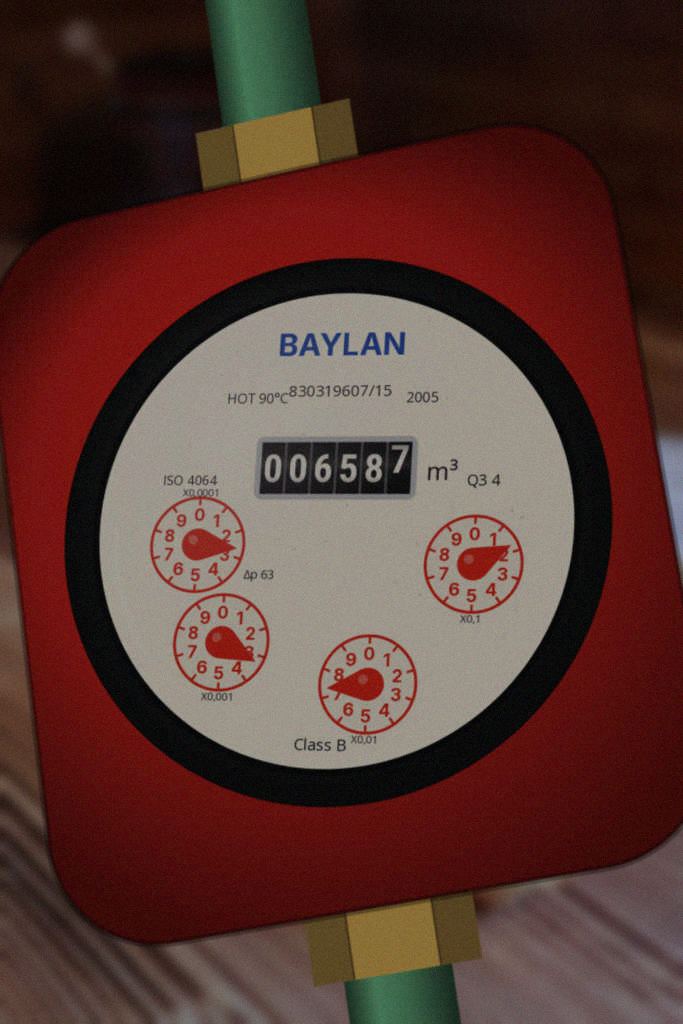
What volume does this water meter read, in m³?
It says 6587.1732 m³
